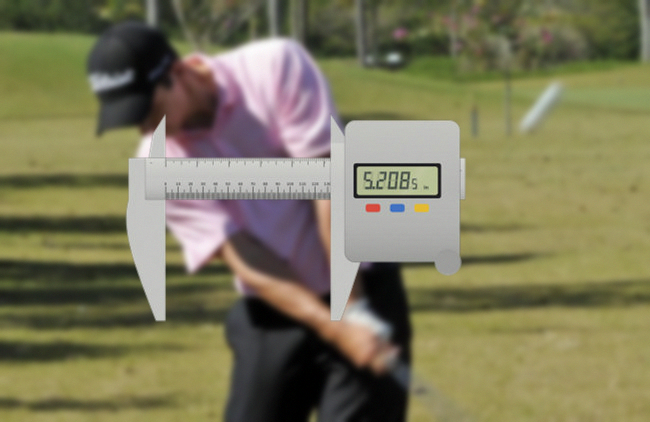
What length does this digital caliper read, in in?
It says 5.2085 in
